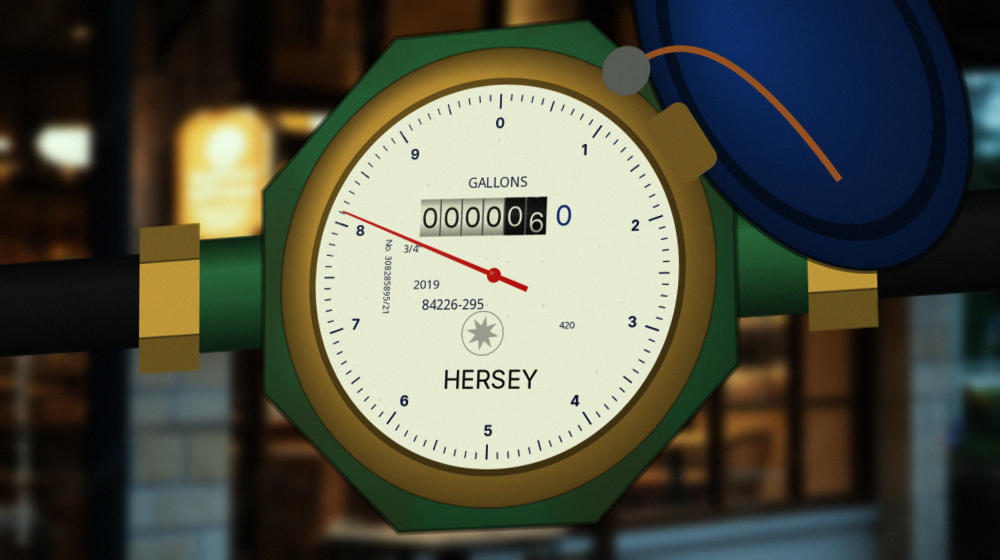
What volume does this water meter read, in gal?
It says 58.1 gal
